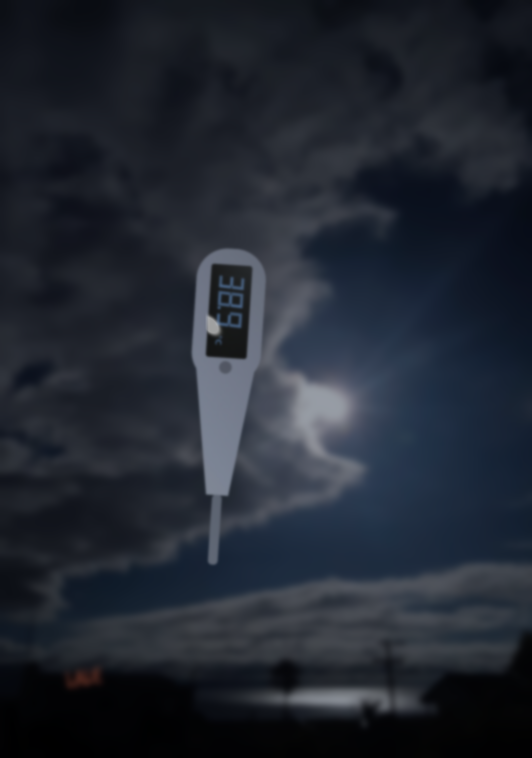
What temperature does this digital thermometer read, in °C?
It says 38.9 °C
